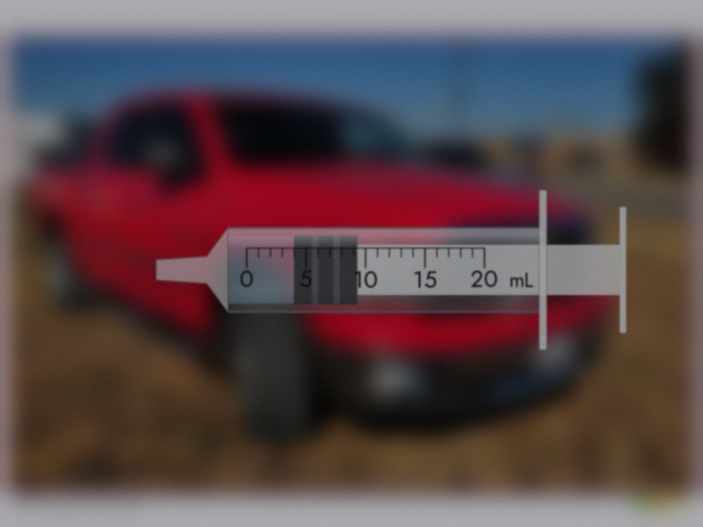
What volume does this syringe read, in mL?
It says 4 mL
